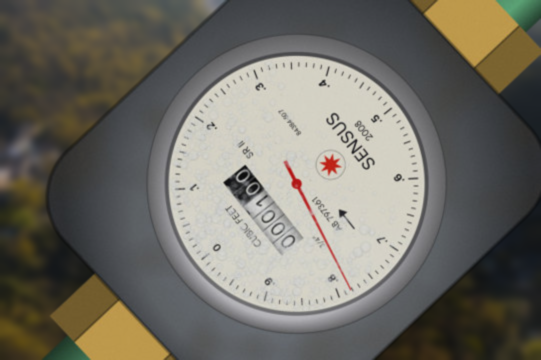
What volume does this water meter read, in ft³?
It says 99.78 ft³
